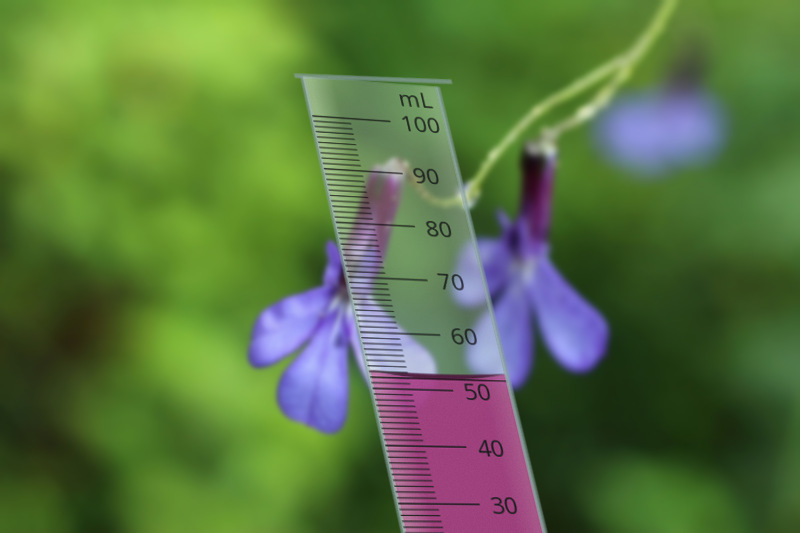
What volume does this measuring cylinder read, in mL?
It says 52 mL
